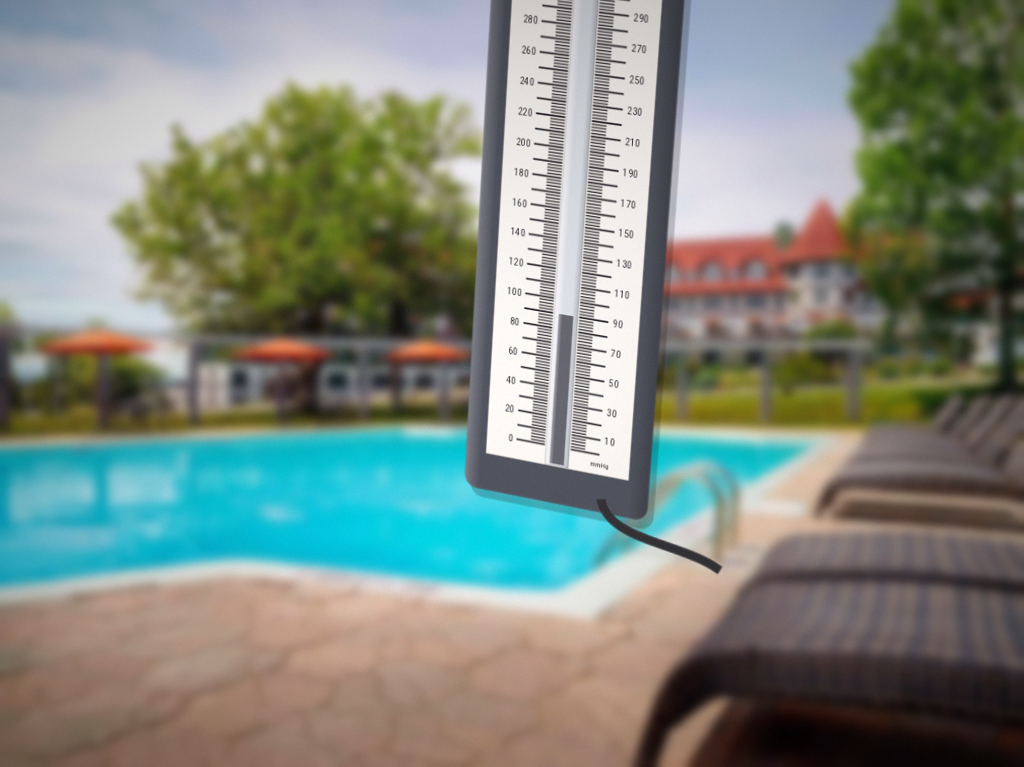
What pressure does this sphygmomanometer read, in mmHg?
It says 90 mmHg
